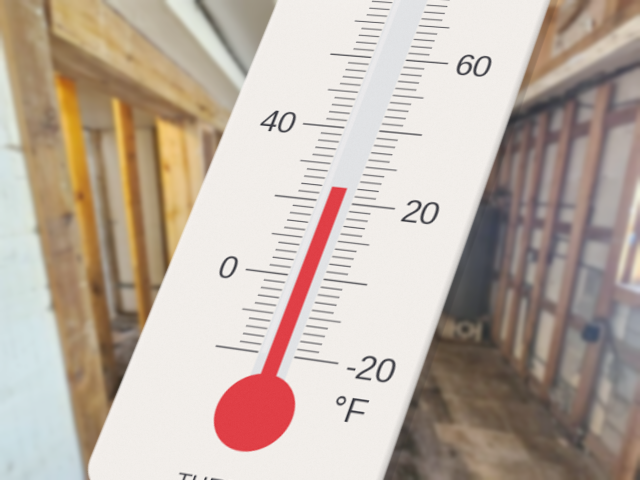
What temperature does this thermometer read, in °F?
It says 24 °F
